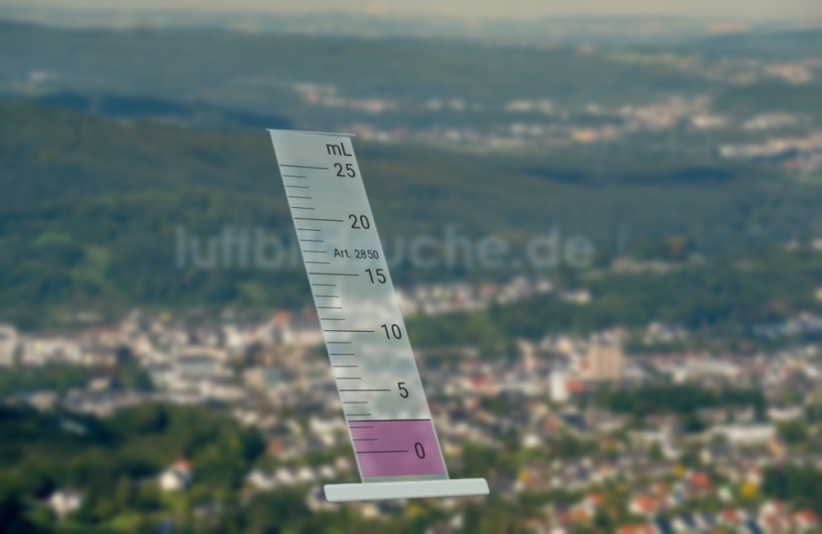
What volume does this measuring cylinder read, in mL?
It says 2.5 mL
